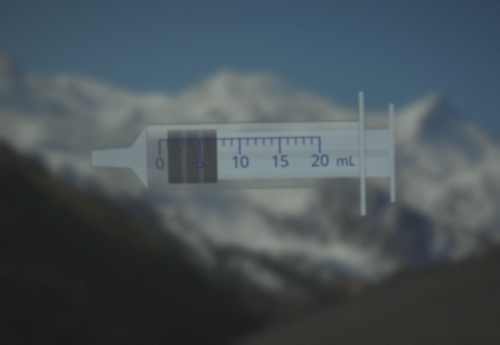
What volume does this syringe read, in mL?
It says 1 mL
